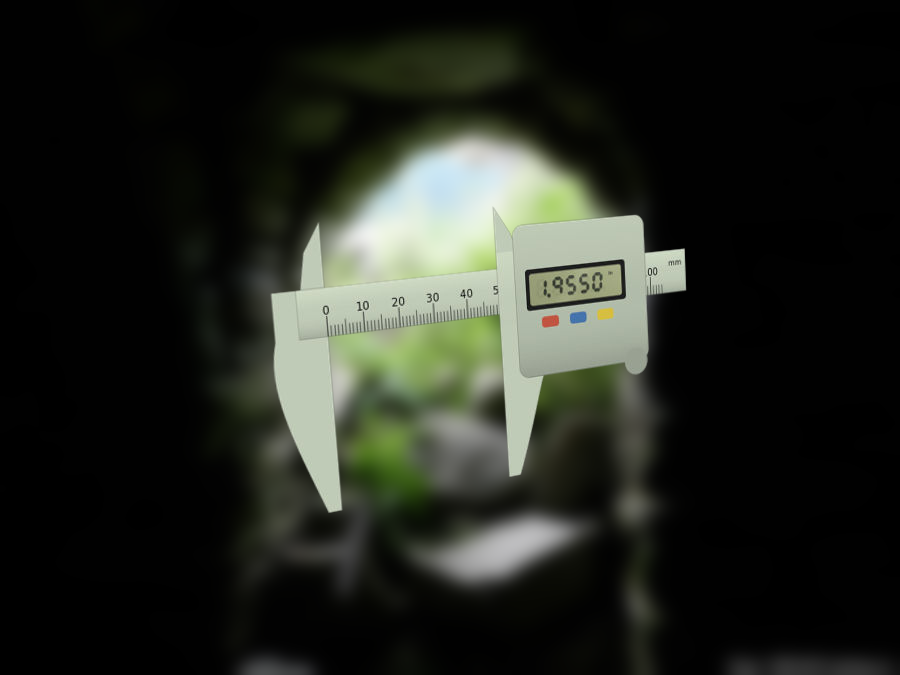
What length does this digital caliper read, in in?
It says 1.9550 in
